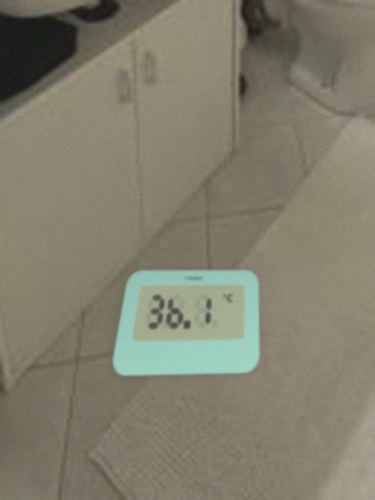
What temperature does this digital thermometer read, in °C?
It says 36.1 °C
